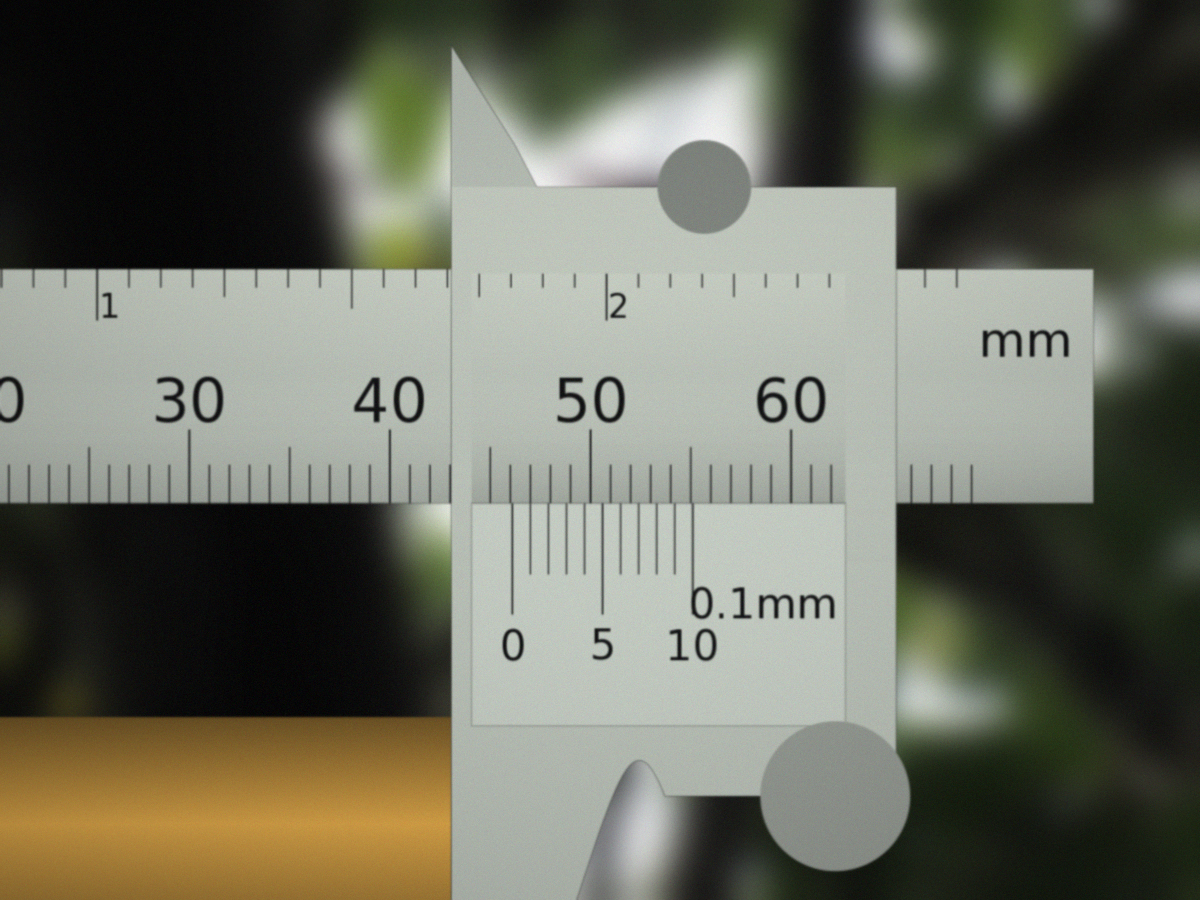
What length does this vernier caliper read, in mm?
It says 46.1 mm
